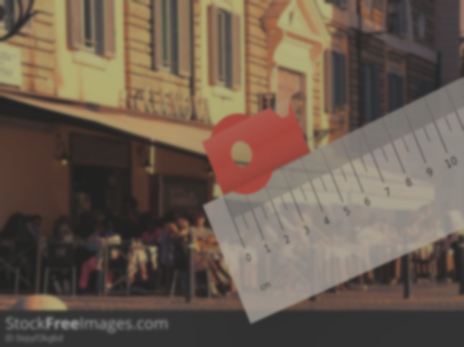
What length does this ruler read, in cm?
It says 4.5 cm
